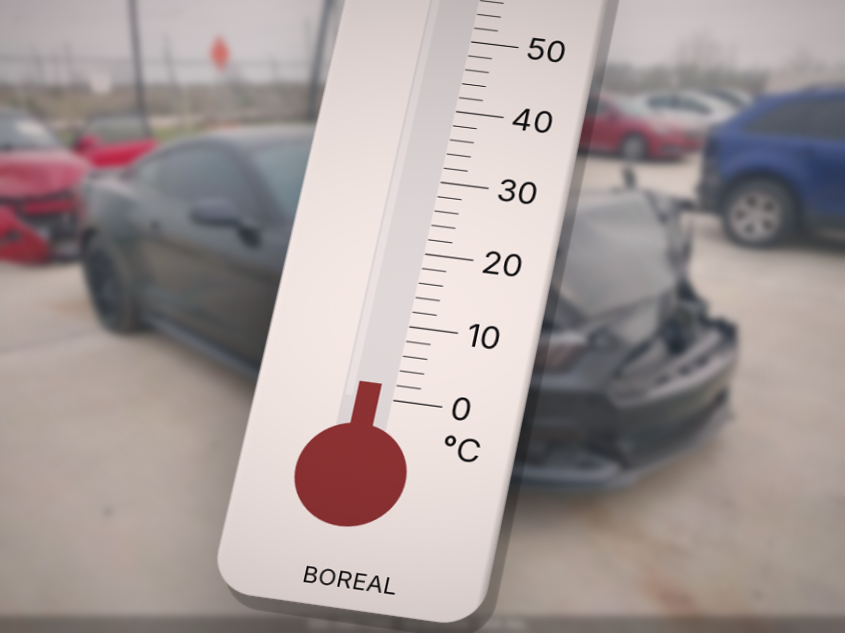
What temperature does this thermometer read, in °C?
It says 2 °C
